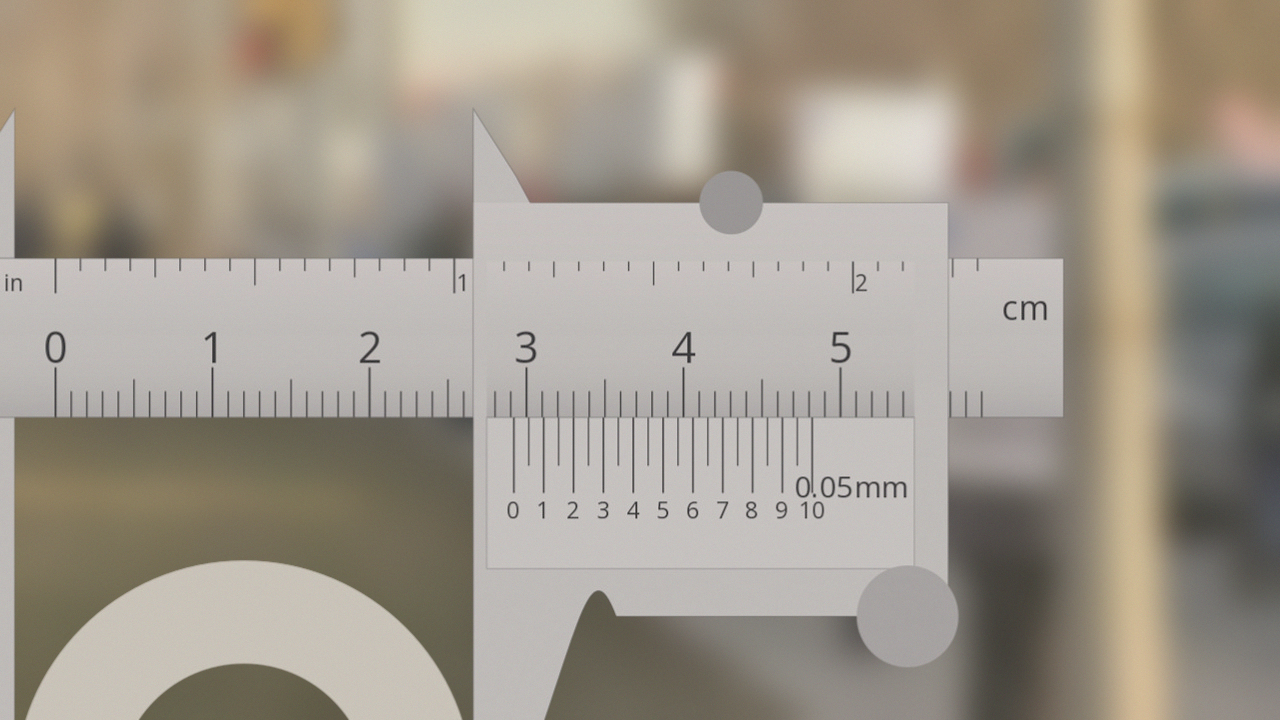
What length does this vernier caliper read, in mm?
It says 29.2 mm
